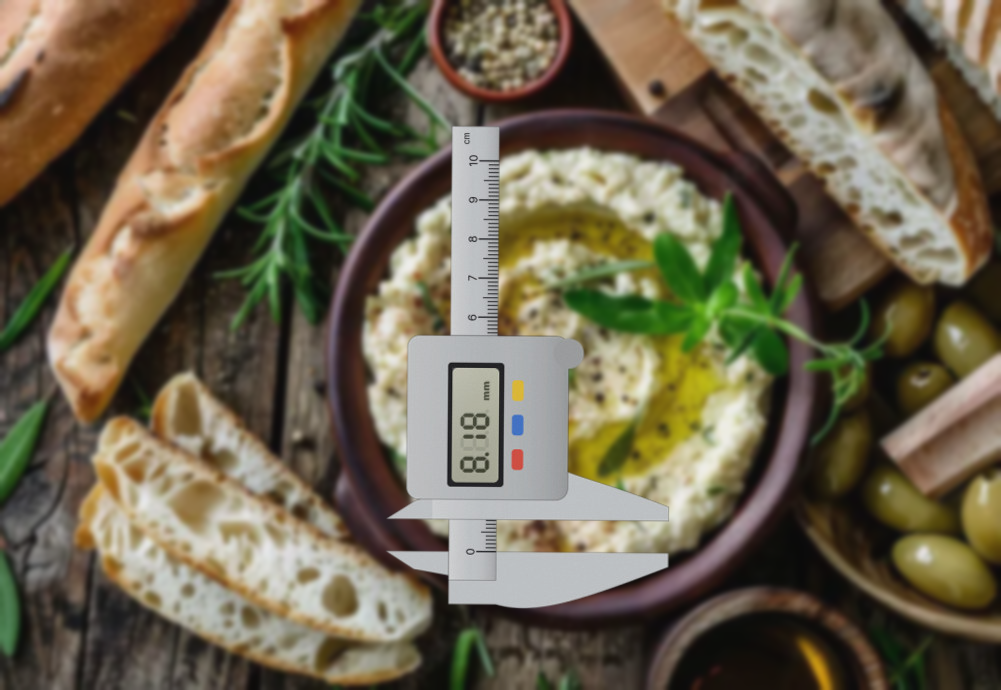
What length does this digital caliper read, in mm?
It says 8.18 mm
